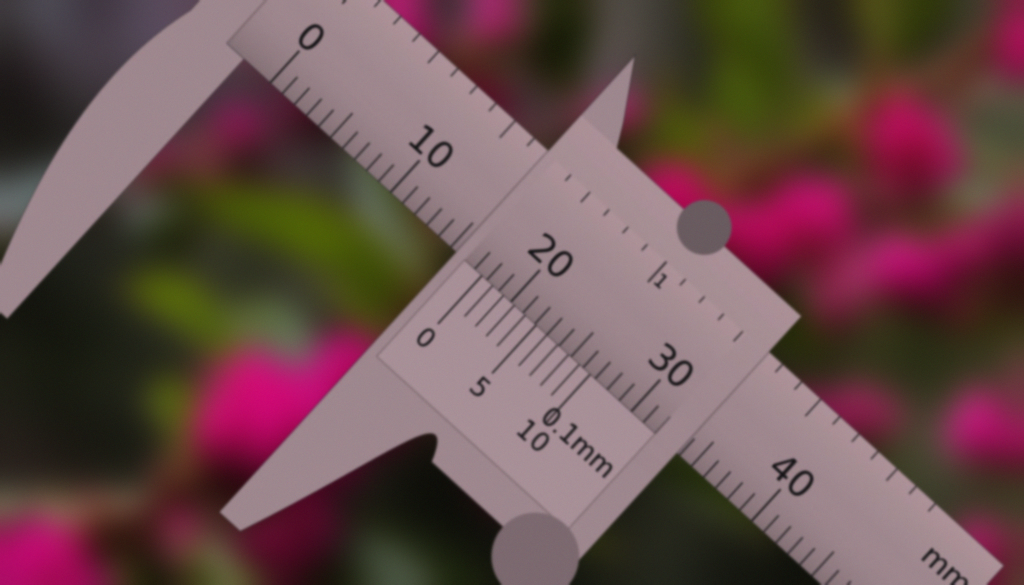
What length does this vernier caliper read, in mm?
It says 17.6 mm
